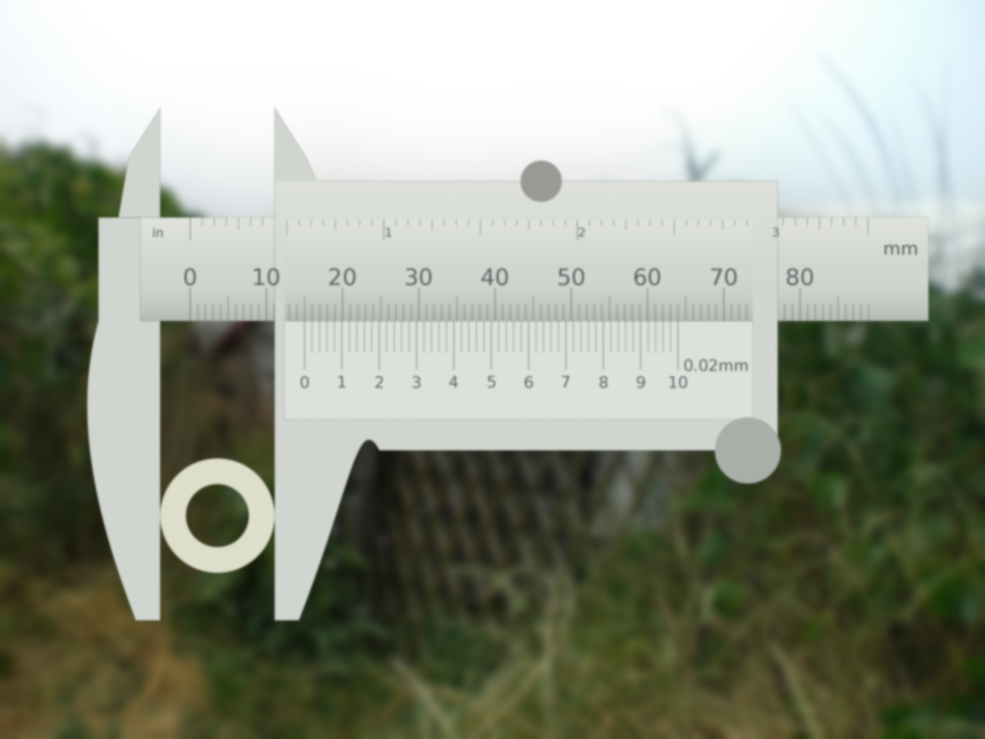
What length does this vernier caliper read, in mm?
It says 15.0 mm
